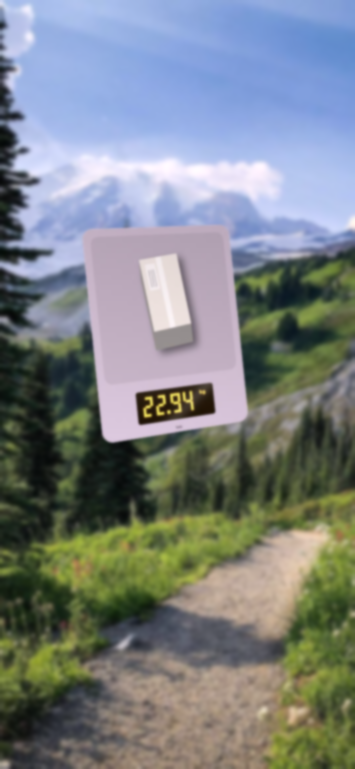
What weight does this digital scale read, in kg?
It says 22.94 kg
